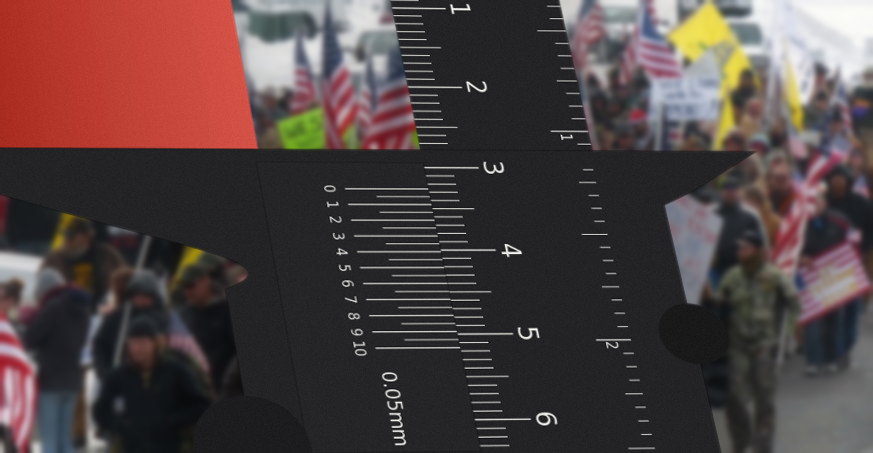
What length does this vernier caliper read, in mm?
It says 32.6 mm
